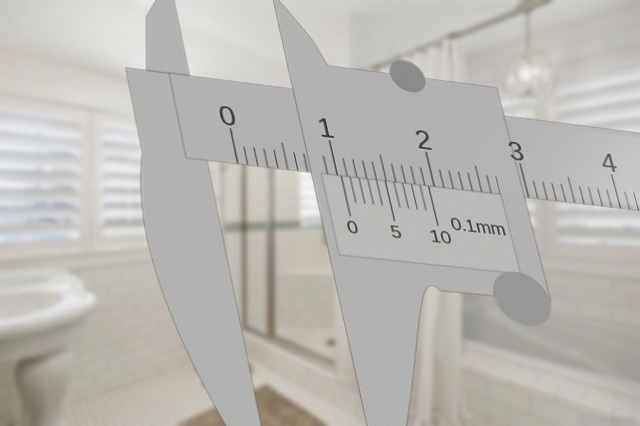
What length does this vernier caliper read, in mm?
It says 10.4 mm
